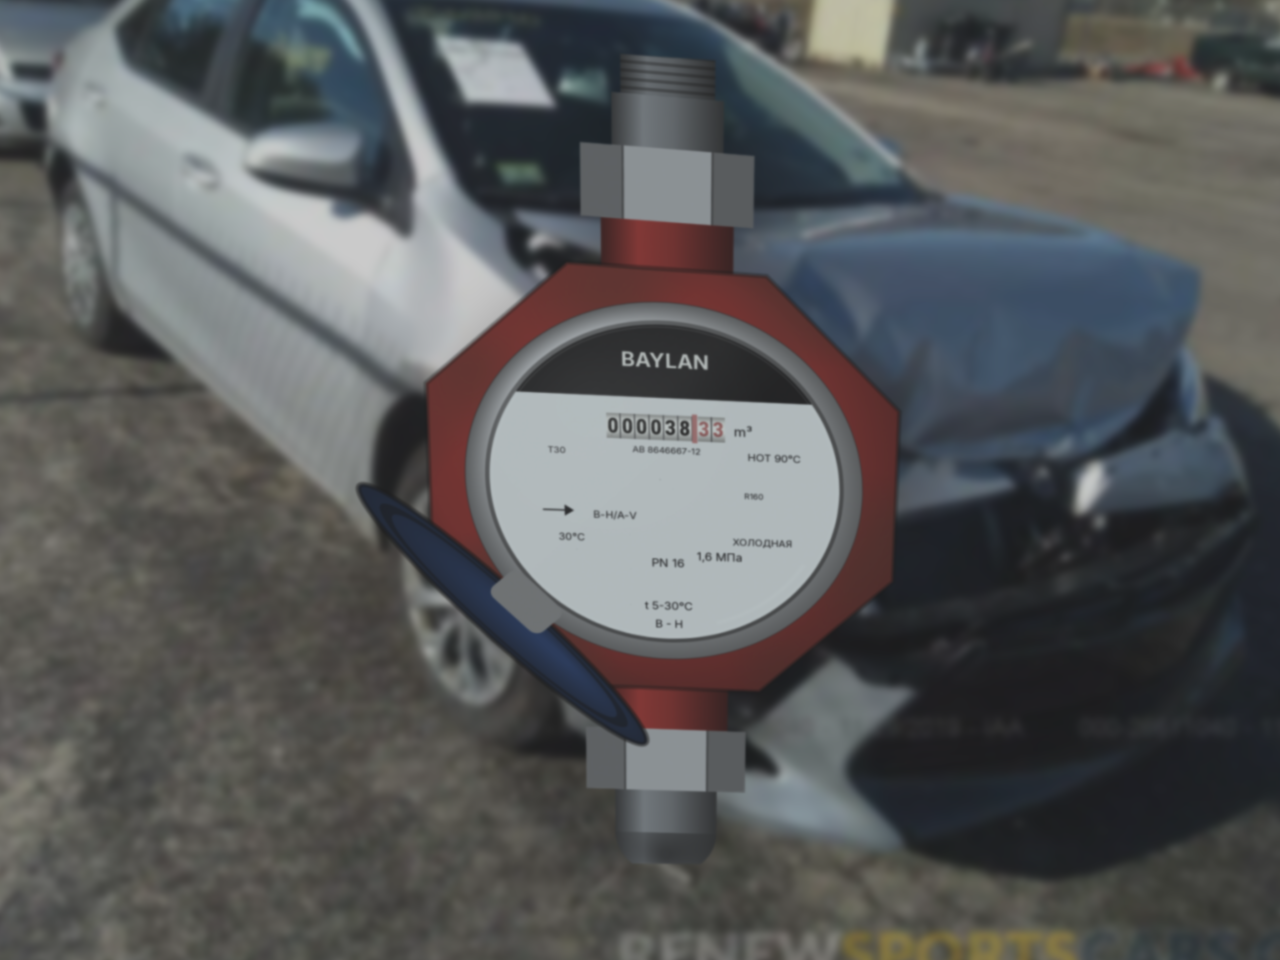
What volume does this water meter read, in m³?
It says 38.33 m³
